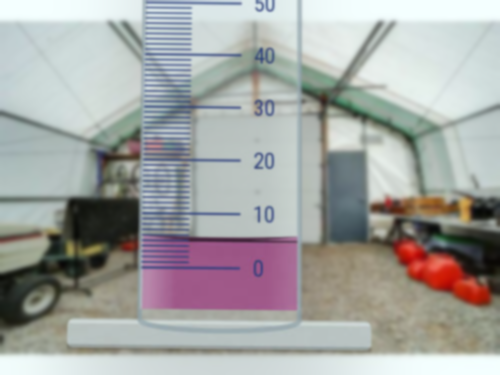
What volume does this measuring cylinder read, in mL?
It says 5 mL
